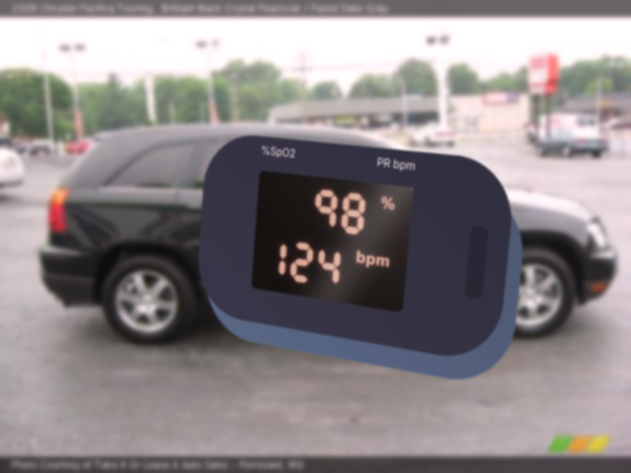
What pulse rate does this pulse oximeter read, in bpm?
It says 124 bpm
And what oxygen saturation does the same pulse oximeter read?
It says 98 %
